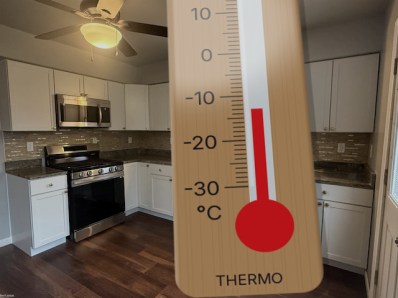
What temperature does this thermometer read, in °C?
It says -13 °C
